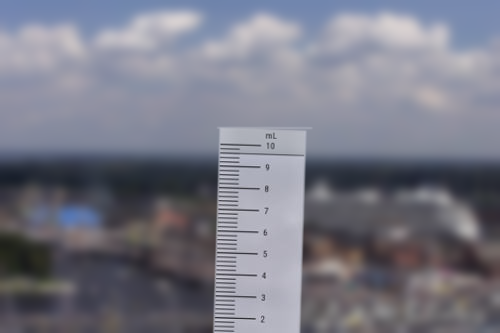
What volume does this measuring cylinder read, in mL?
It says 9.6 mL
